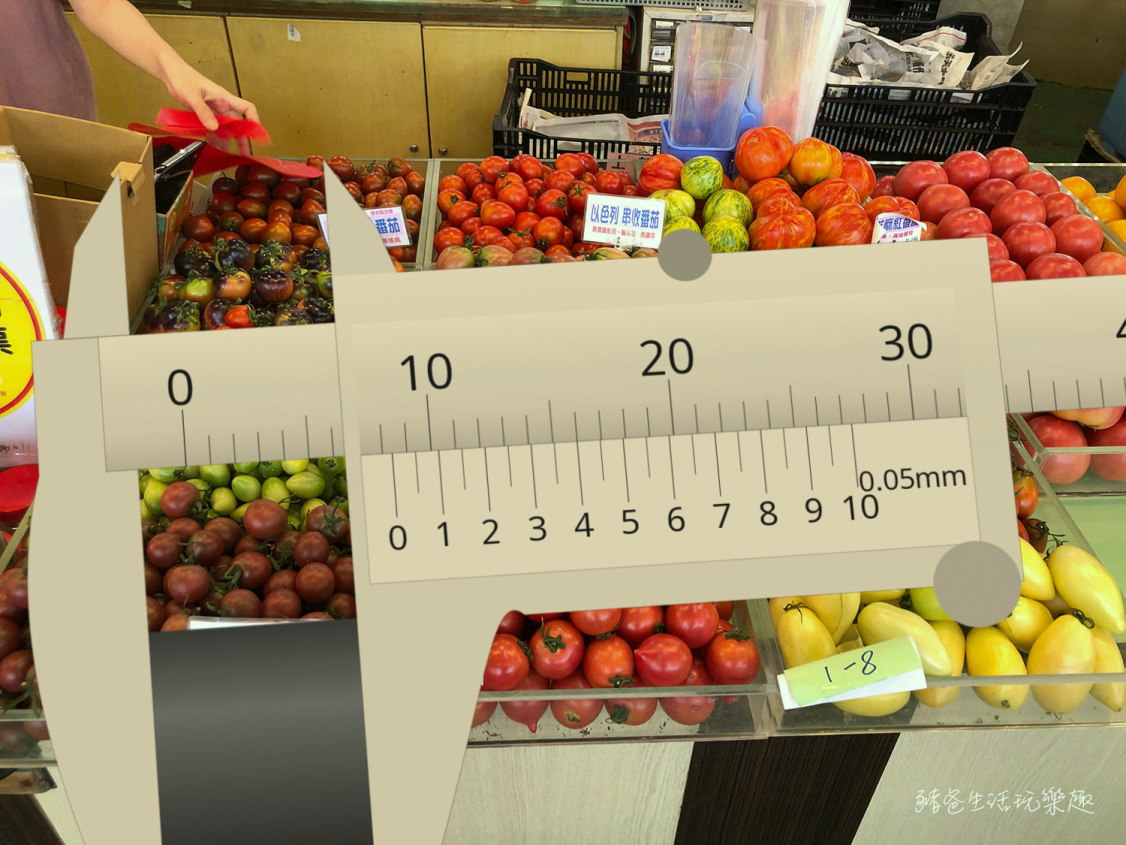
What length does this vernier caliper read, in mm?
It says 8.40 mm
